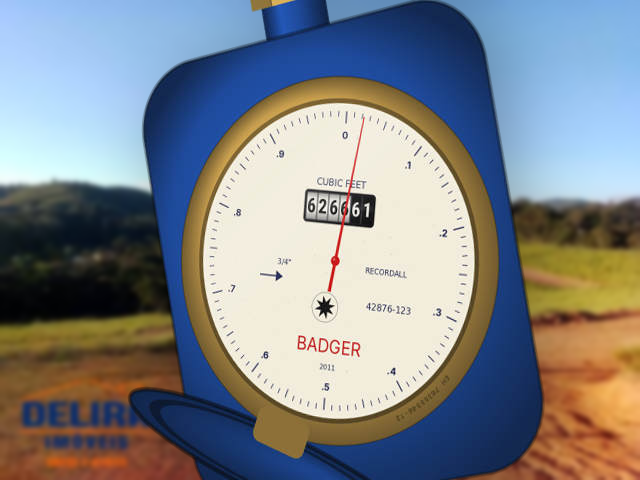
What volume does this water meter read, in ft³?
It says 626661.02 ft³
